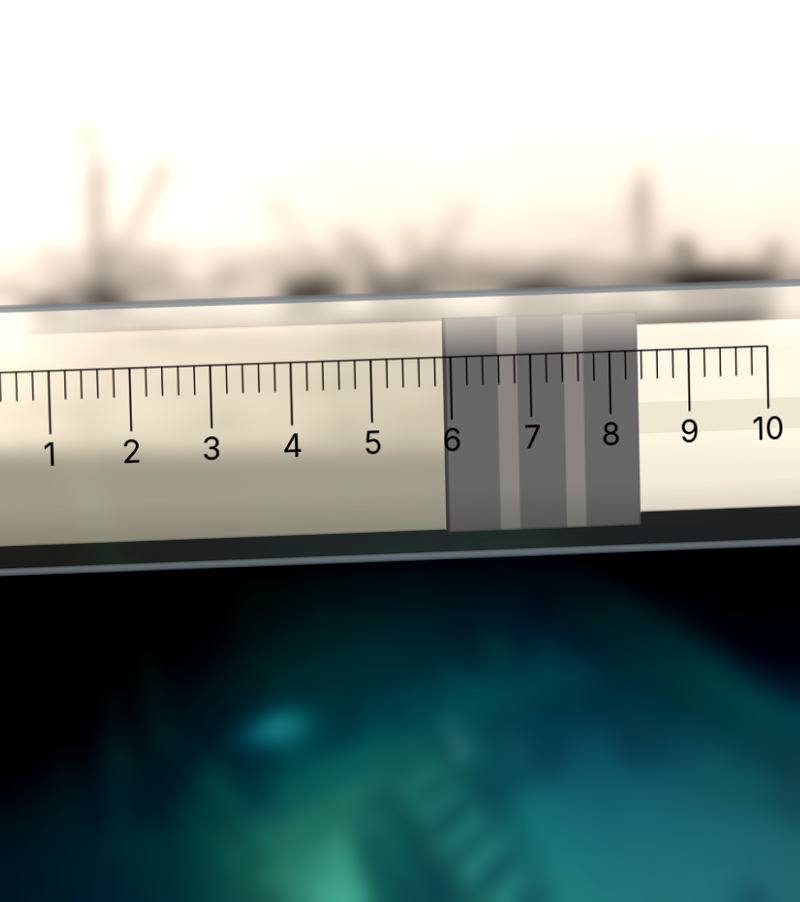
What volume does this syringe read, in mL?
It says 5.9 mL
